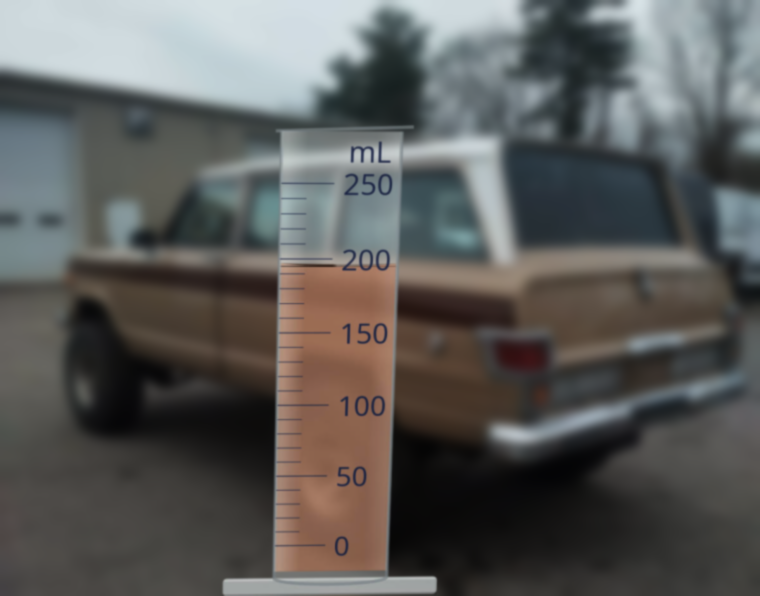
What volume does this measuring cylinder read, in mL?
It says 195 mL
